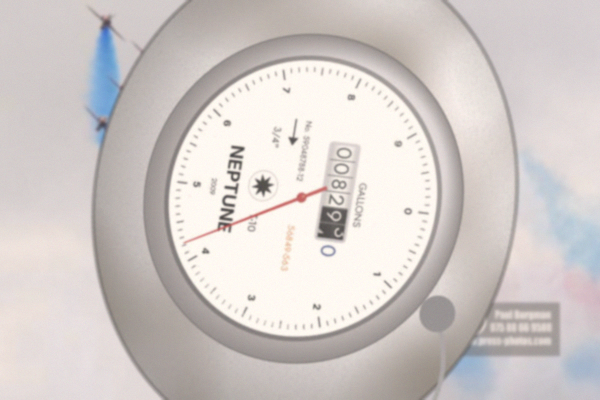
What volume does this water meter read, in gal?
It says 82934.2 gal
